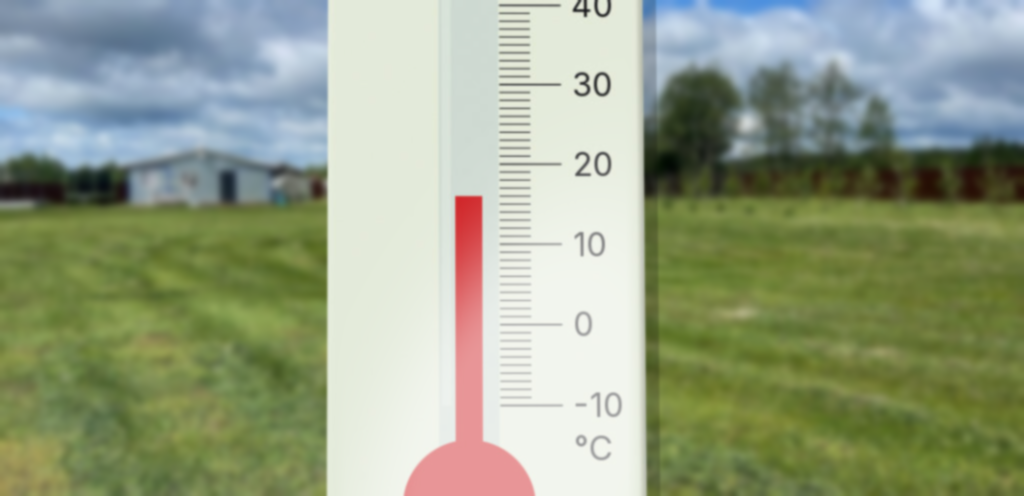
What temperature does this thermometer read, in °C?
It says 16 °C
